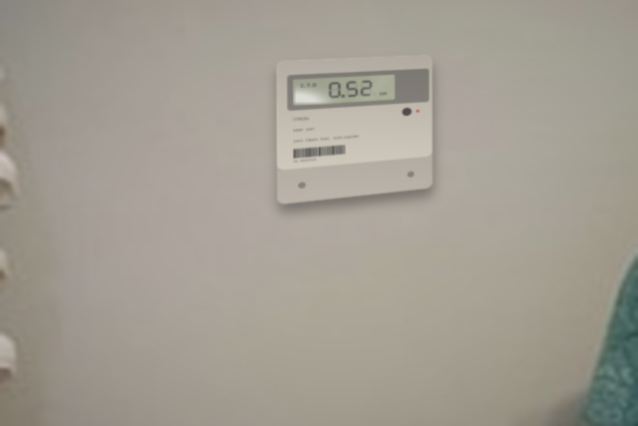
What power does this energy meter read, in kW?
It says 0.52 kW
